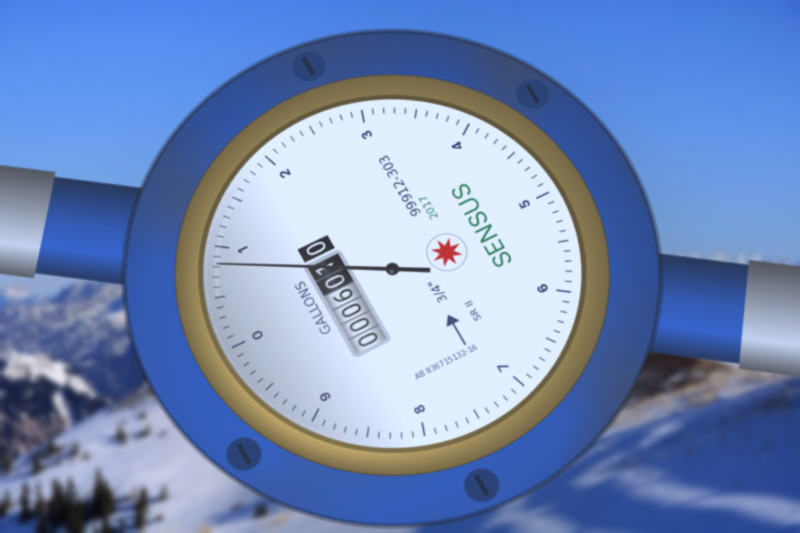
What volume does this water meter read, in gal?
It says 6010.8 gal
